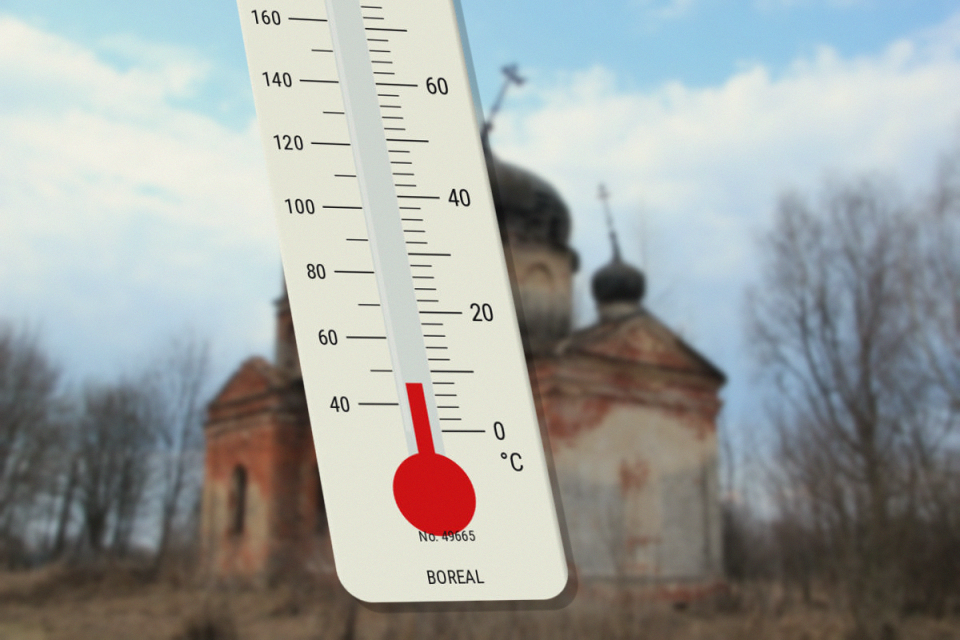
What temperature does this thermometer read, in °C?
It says 8 °C
